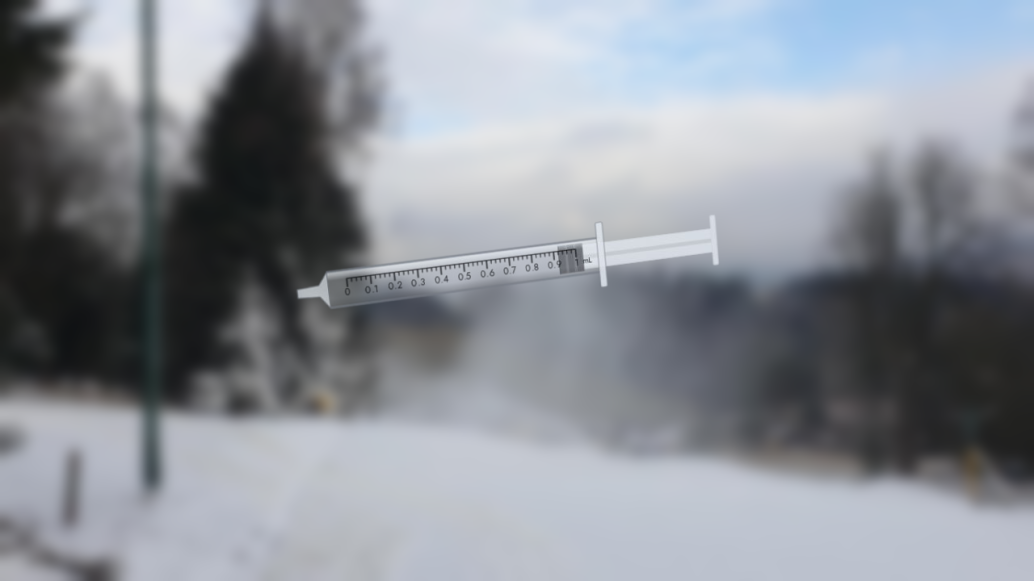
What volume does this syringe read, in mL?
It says 0.92 mL
